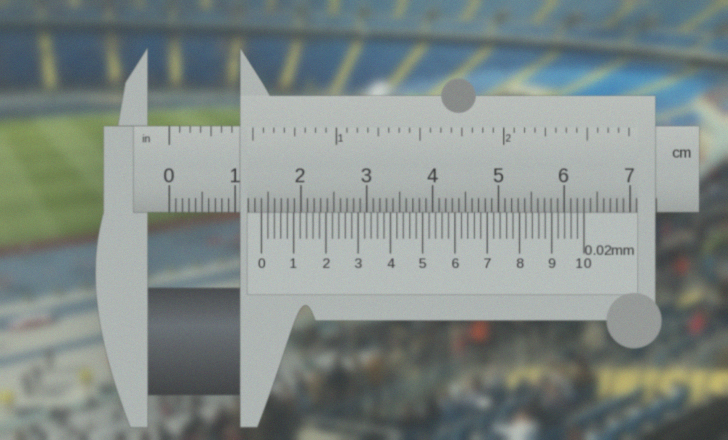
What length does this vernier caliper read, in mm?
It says 14.0 mm
